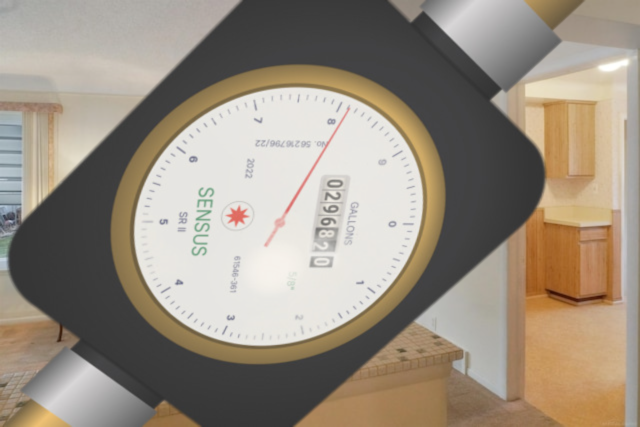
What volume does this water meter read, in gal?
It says 296818.1 gal
